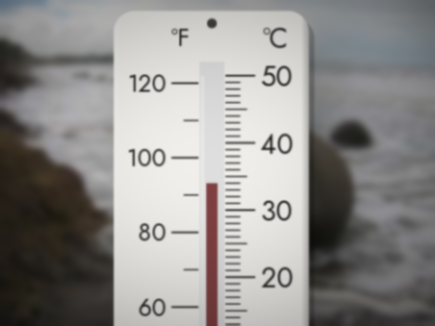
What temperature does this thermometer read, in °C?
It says 34 °C
